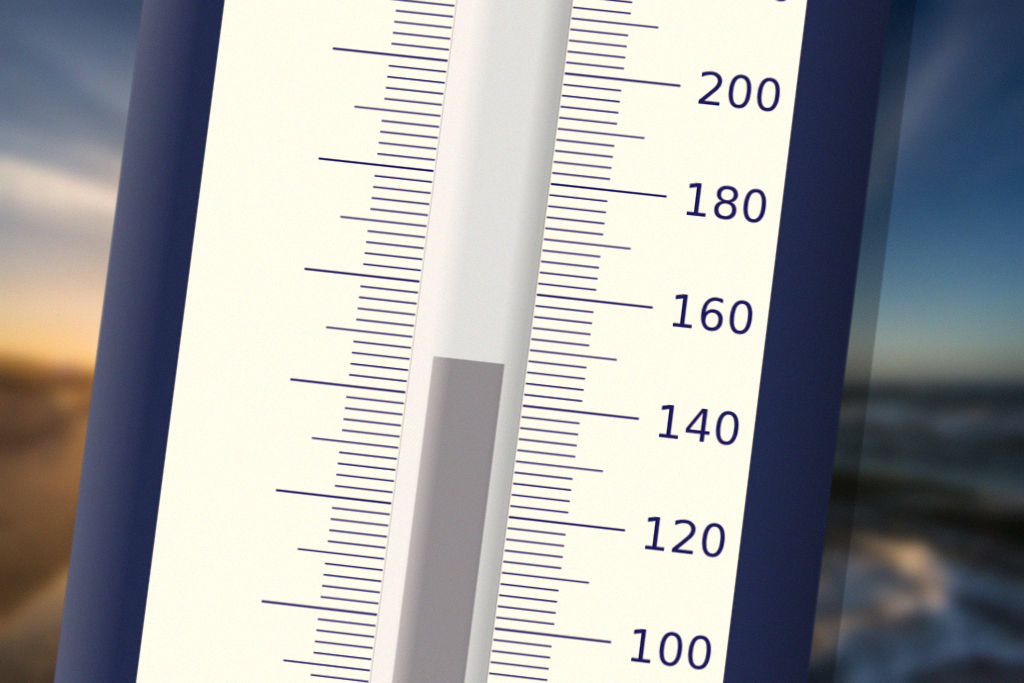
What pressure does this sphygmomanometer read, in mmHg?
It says 147 mmHg
